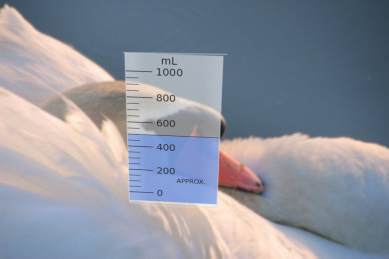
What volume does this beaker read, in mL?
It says 500 mL
